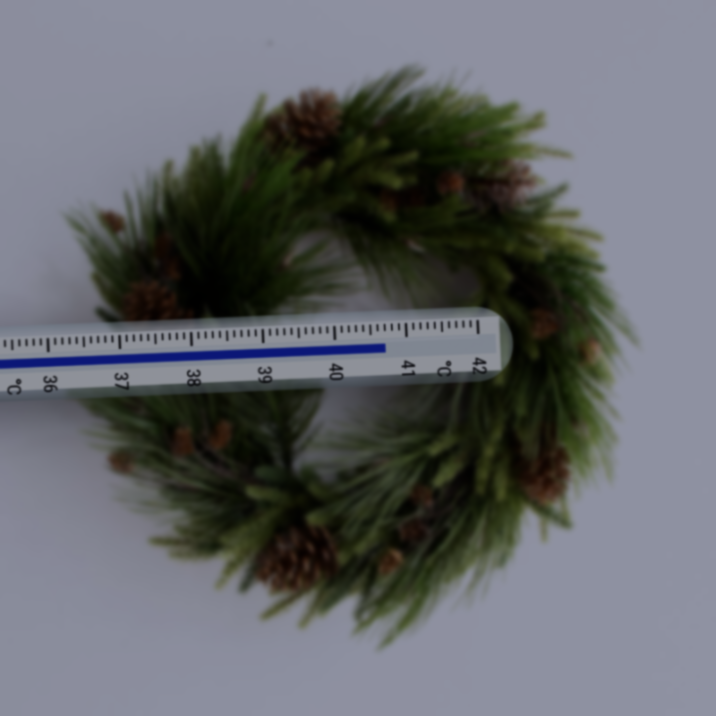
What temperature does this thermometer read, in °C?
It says 40.7 °C
